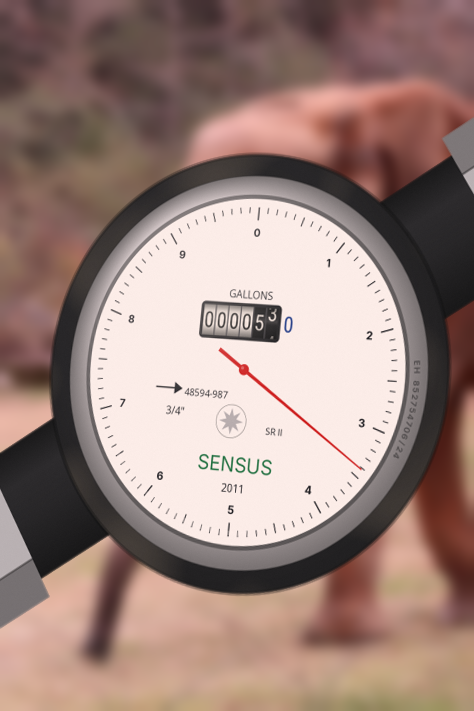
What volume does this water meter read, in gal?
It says 533.4 gal
